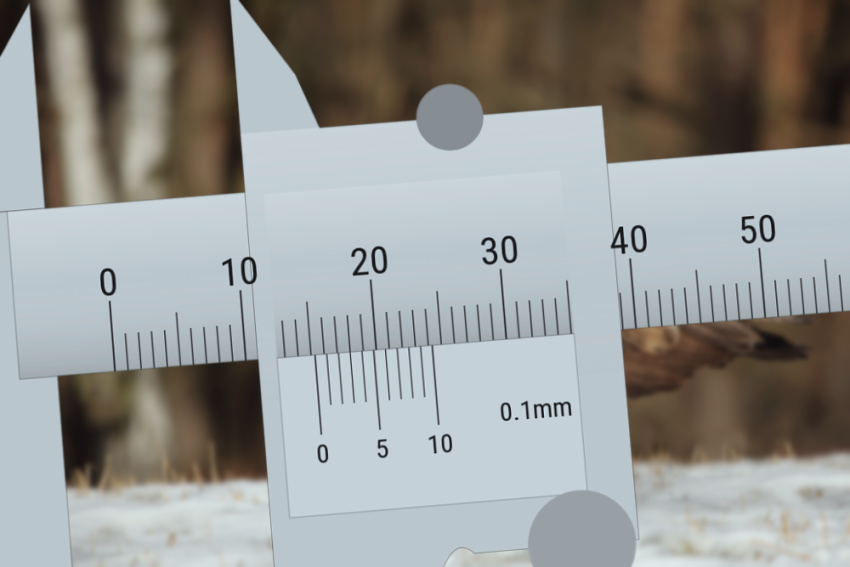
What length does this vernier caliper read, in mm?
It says 15.3 mm
